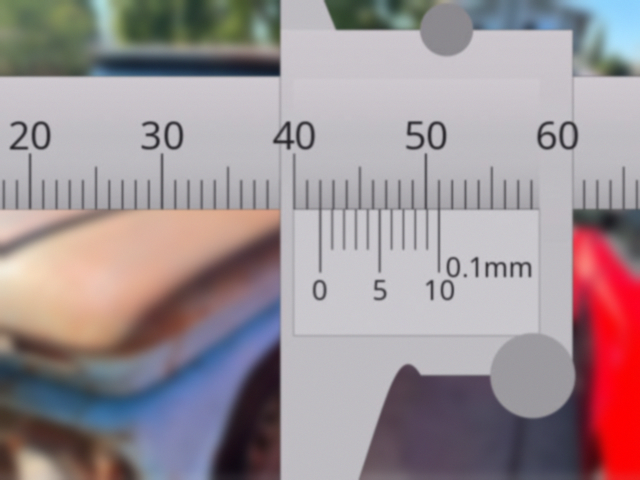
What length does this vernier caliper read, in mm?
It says 42.0 mm
